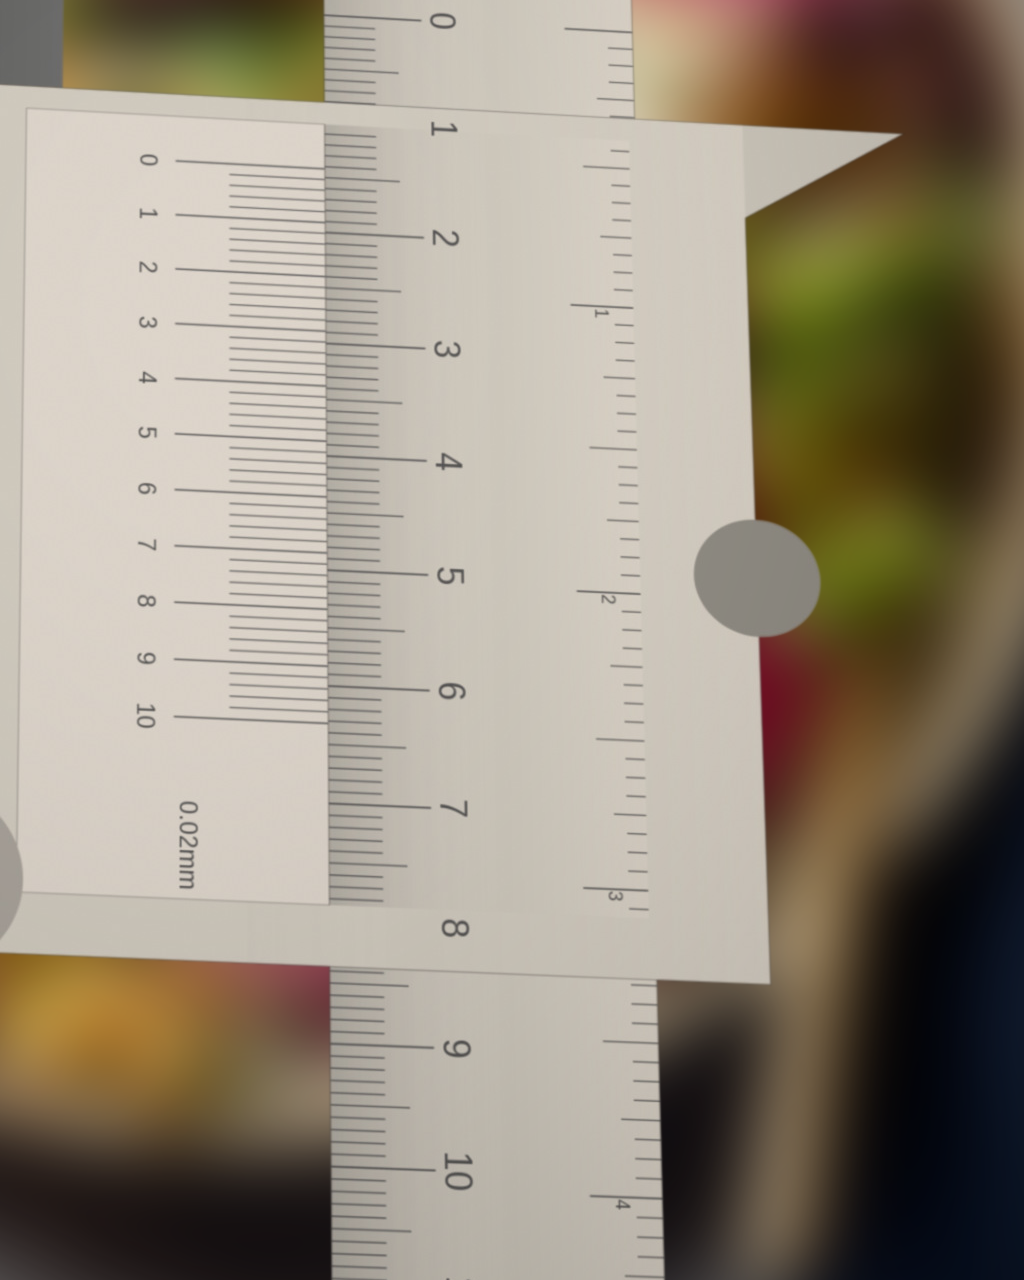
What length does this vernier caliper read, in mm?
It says 14.2 mm
